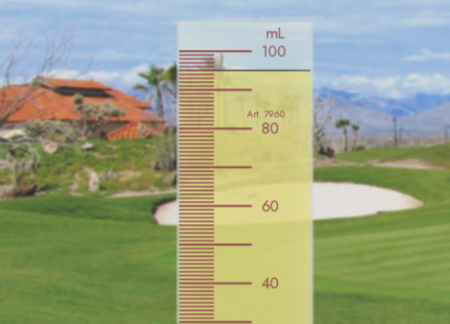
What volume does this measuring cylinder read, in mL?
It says 95 mL
